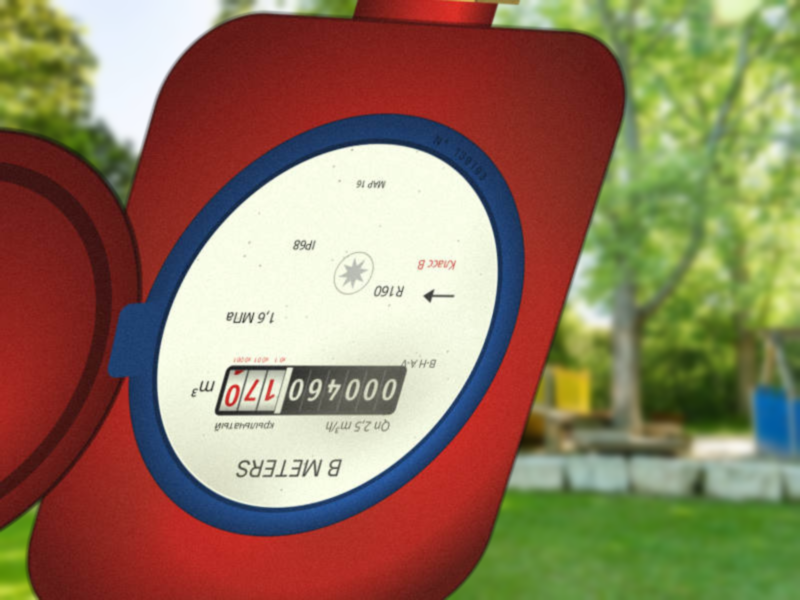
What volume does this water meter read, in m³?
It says 460.170 m³
